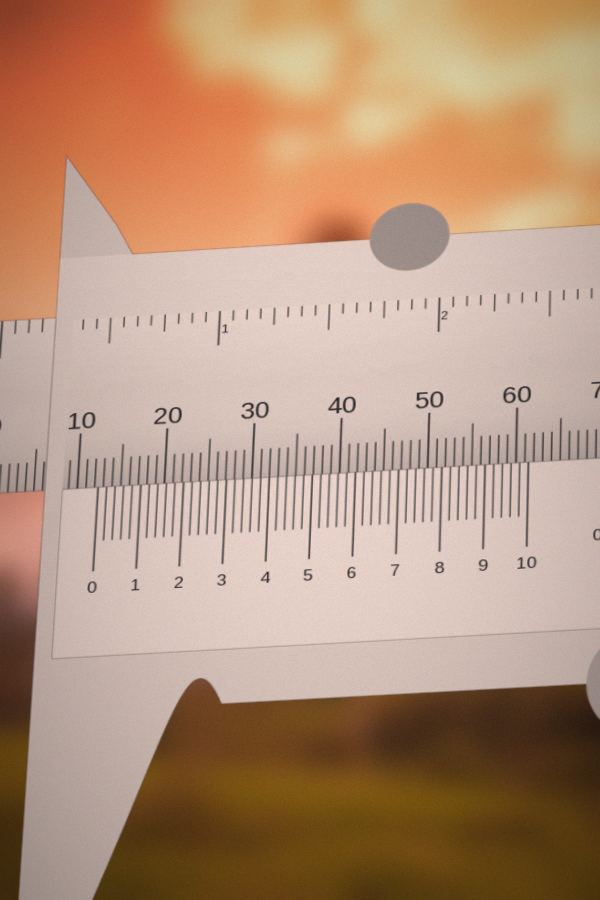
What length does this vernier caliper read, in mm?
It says 12.4 mm
